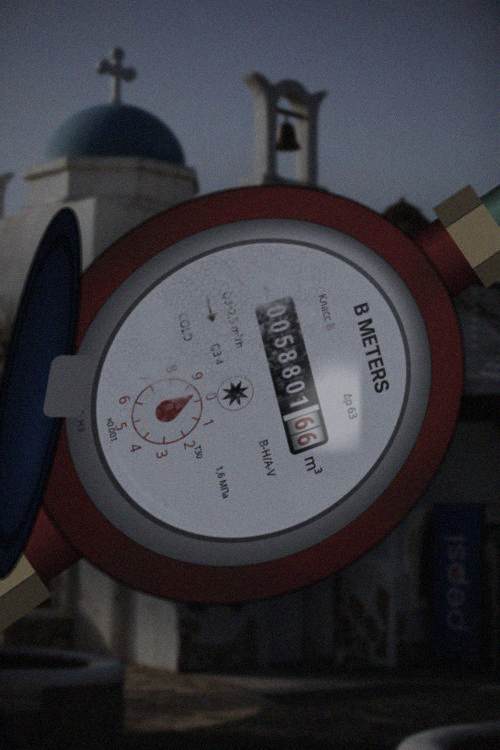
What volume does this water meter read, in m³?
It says 58801.659 m³
